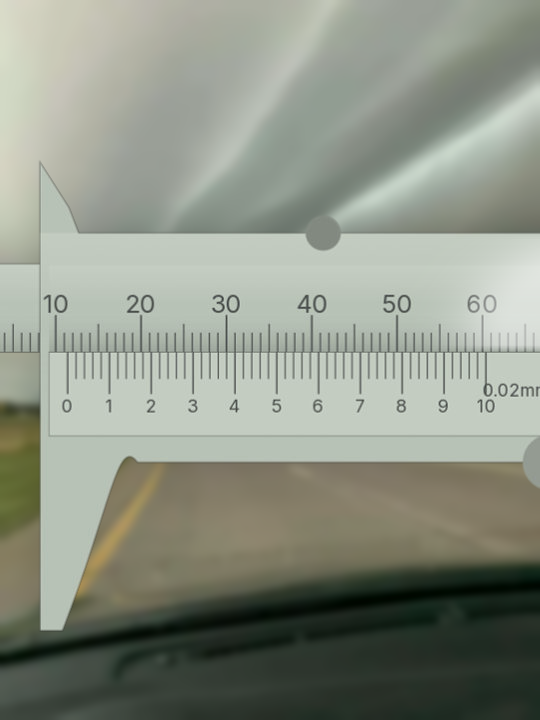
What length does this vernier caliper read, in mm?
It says 11.4 mm
